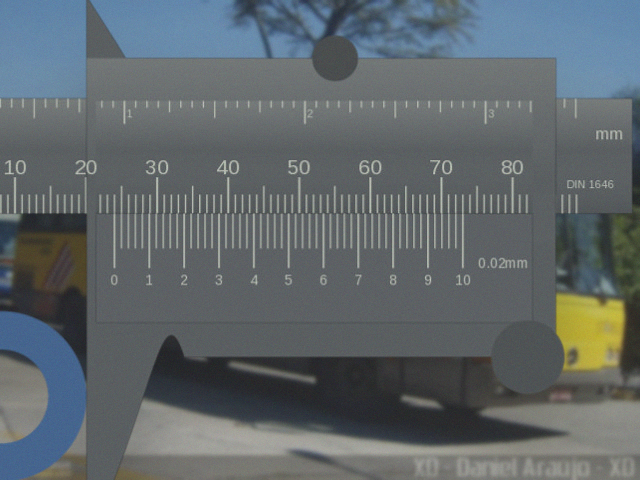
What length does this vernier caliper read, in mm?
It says 24.0 mm
